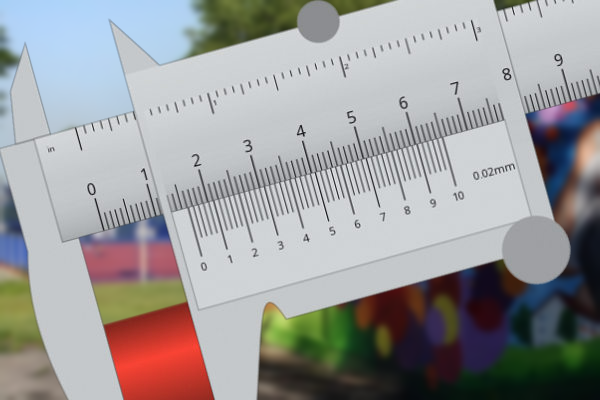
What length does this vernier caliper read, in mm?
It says 16.2 mm
